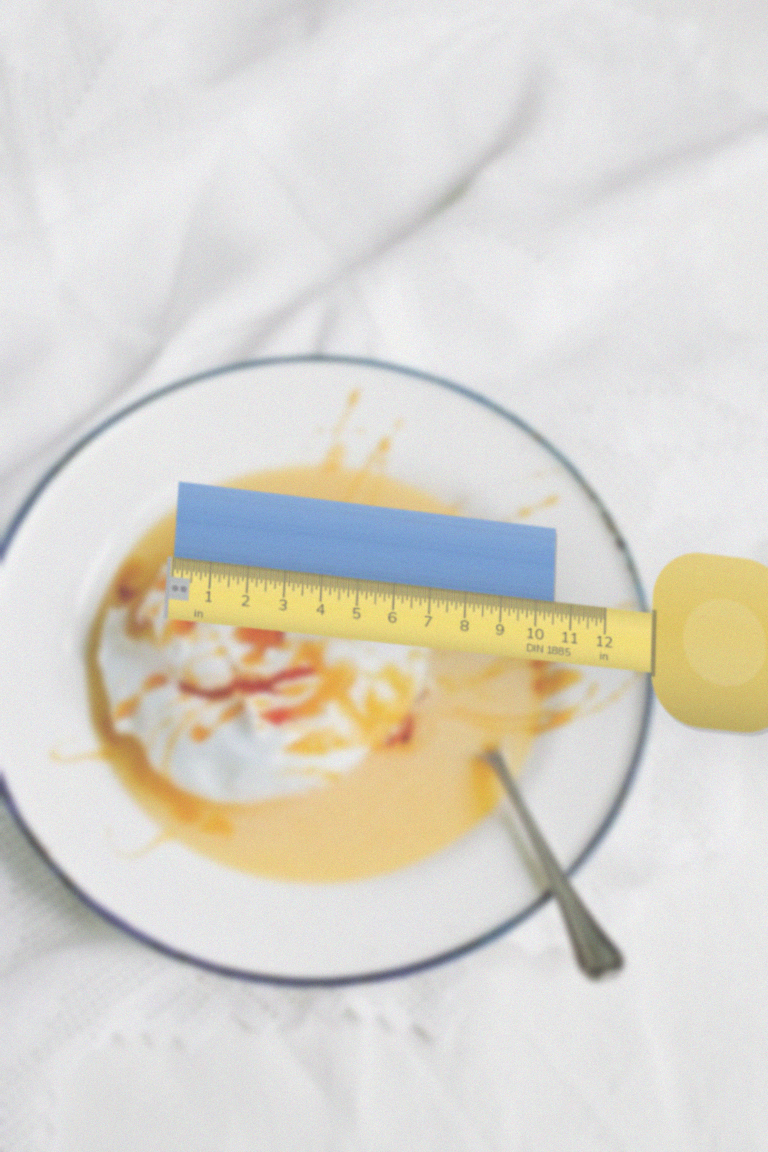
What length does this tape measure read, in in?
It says 10.5 in
